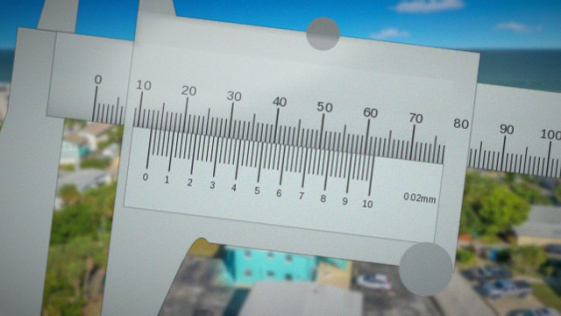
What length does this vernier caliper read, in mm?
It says 13.0 mm
